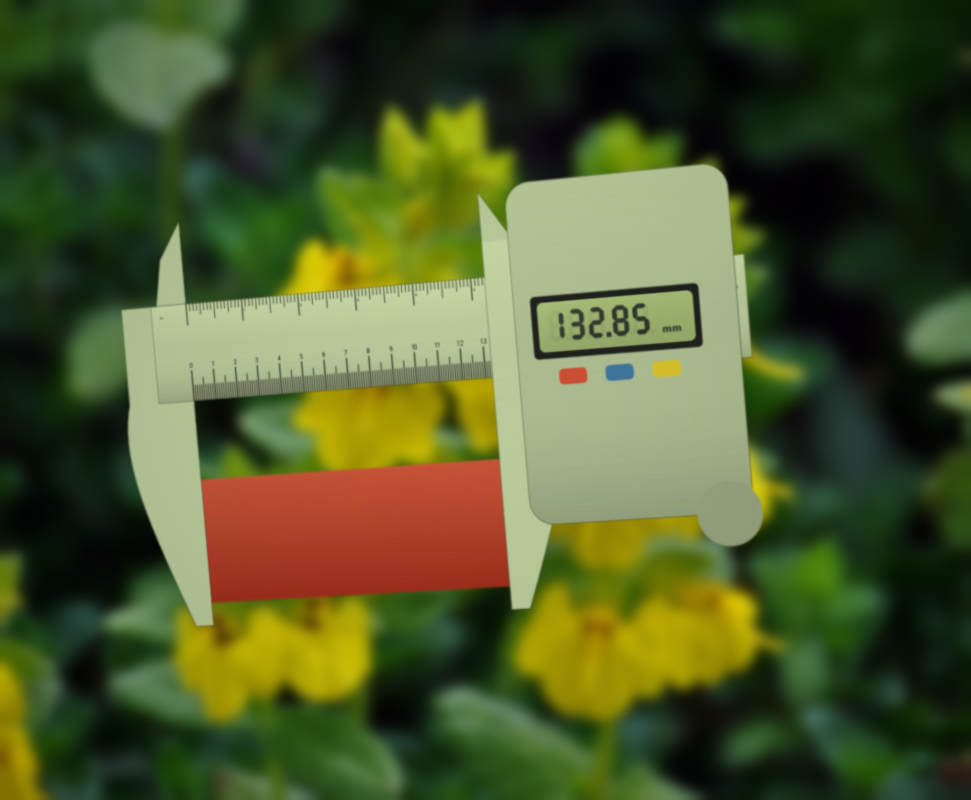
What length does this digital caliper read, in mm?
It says 132.85 mm
